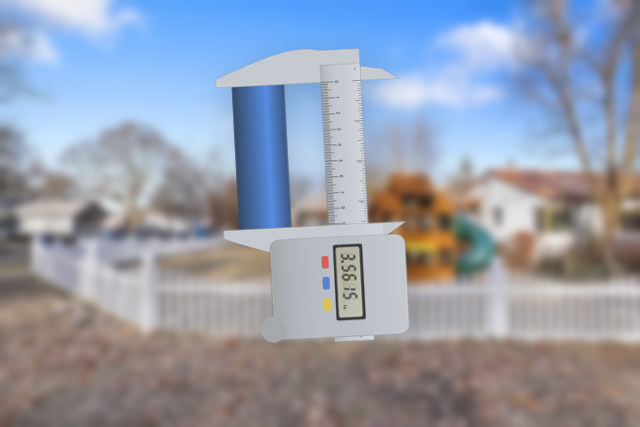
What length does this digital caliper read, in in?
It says 3.5615 in
